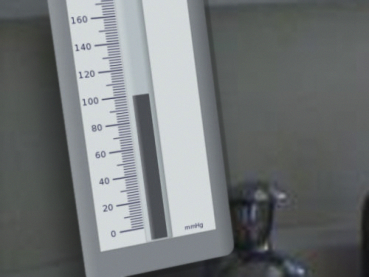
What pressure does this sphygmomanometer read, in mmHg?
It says 100 mmHg
